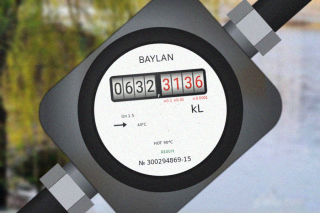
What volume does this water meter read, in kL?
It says 632.3136 kL
